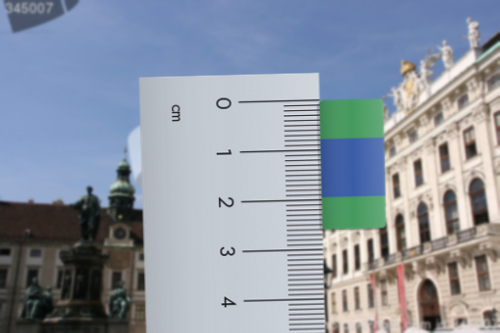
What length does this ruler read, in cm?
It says 2.6 cm
